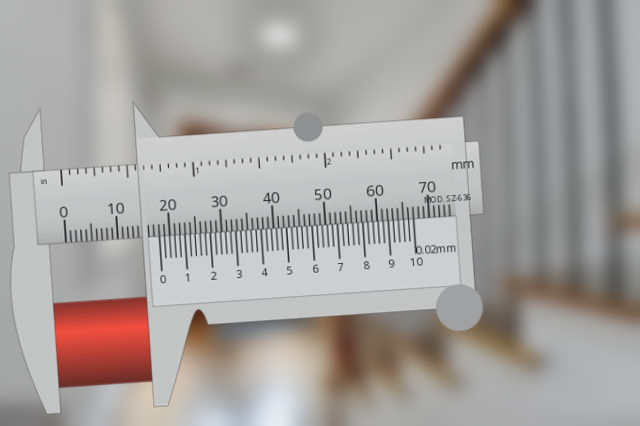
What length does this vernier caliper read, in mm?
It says 18.0 mm
